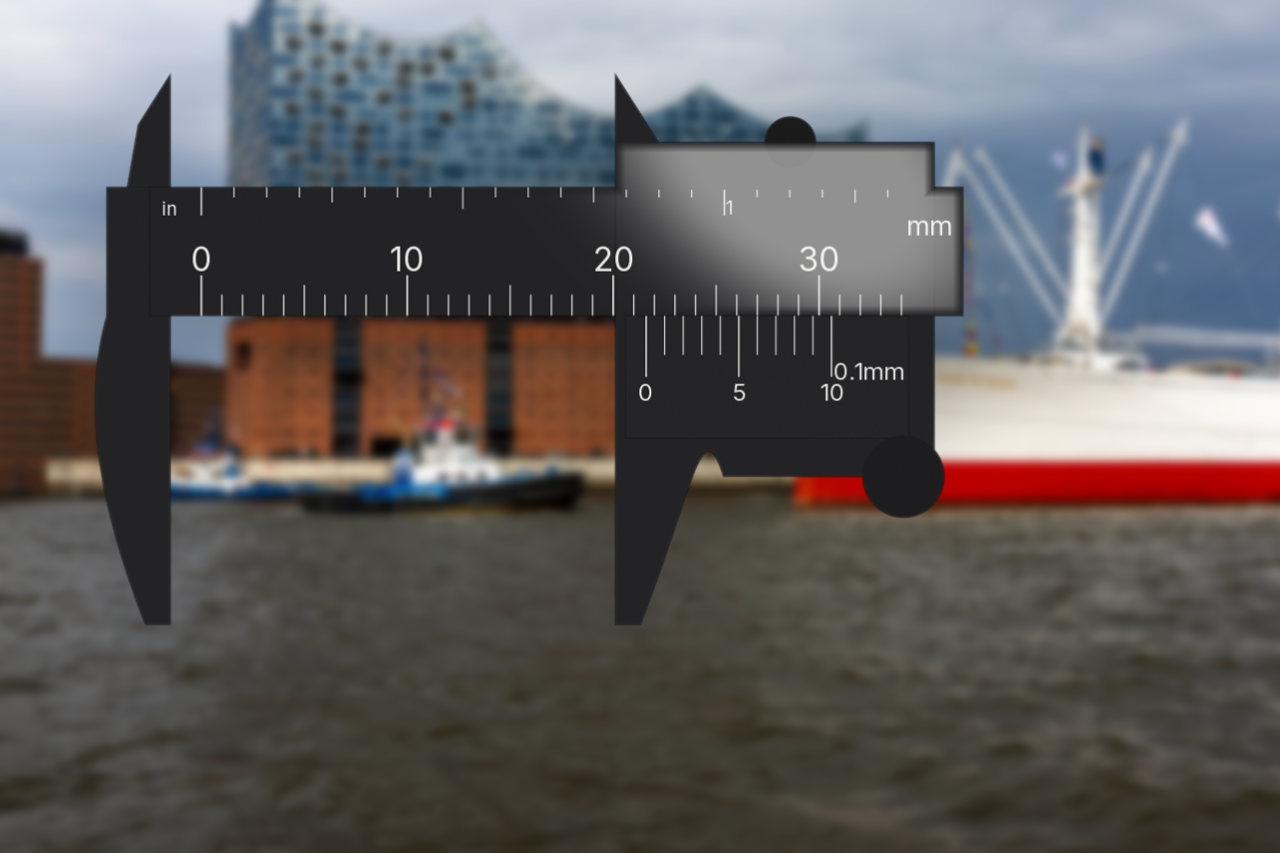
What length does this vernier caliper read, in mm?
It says 21.6 mm
